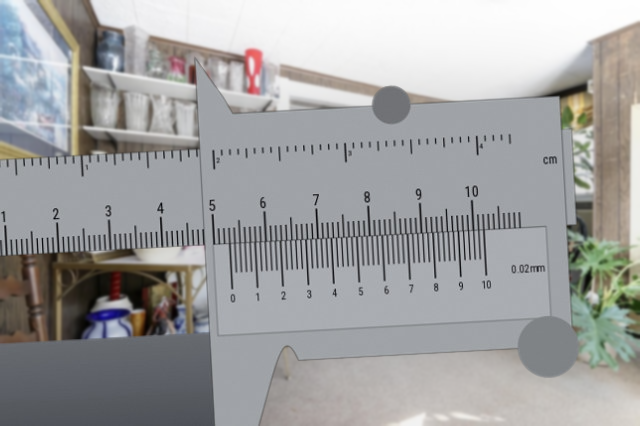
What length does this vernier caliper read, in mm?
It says 53.0 mm
